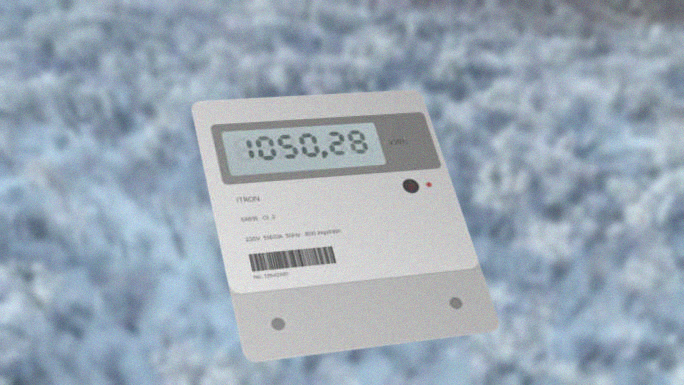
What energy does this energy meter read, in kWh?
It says 1050.28 kWh
